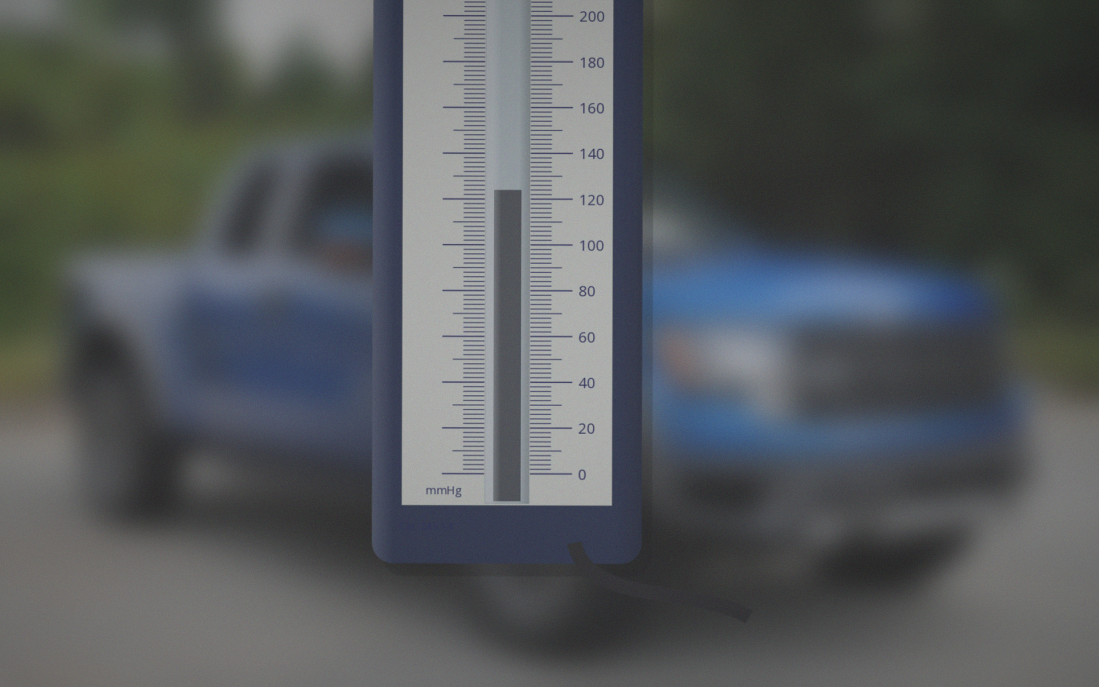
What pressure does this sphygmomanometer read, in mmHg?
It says 124 mmHg
